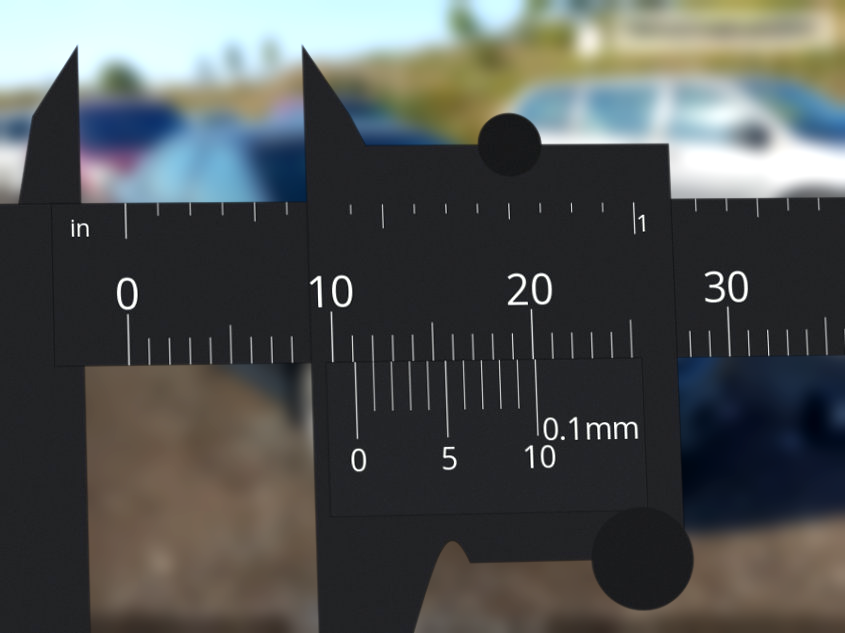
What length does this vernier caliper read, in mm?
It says 11.1 mm
